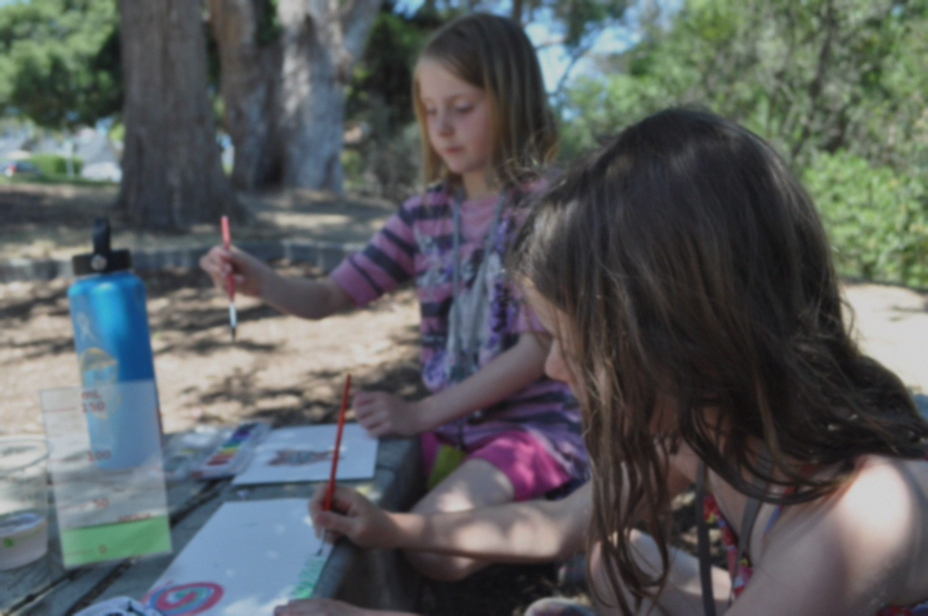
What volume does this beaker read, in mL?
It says 25 mL
